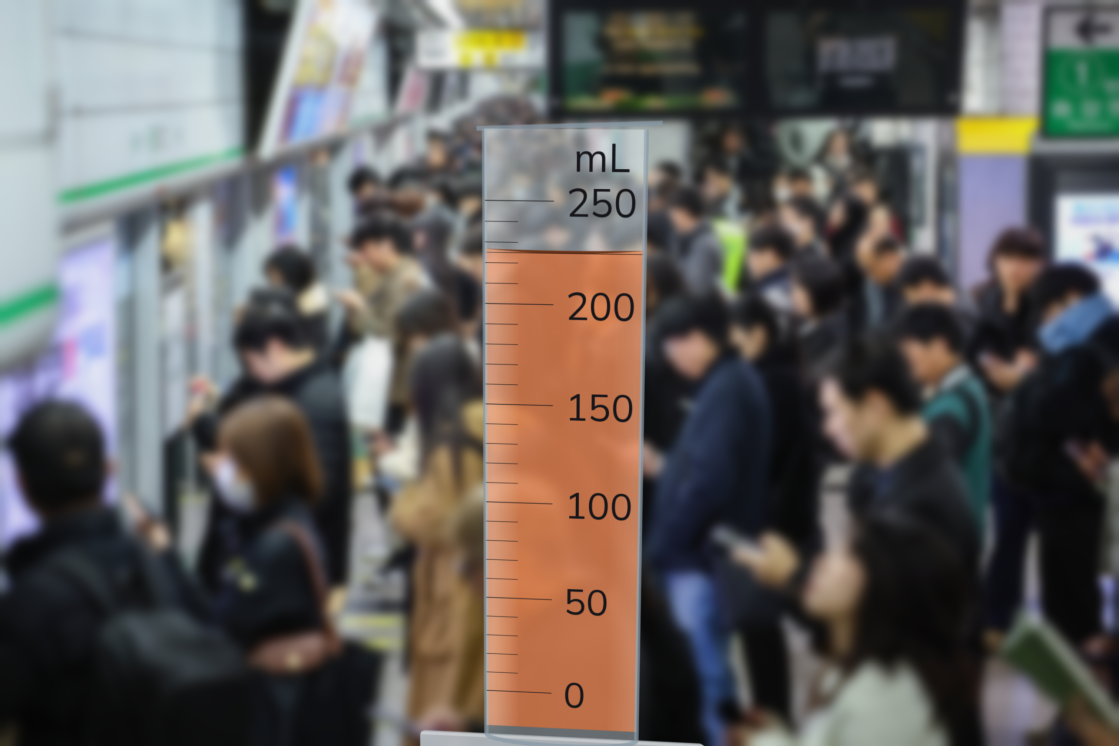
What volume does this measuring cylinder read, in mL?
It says 225 mL
